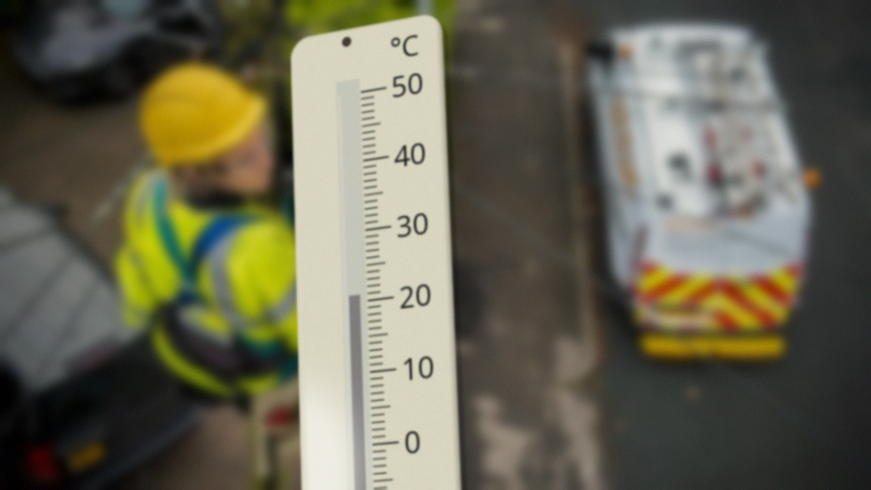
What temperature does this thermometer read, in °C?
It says 21 °C
